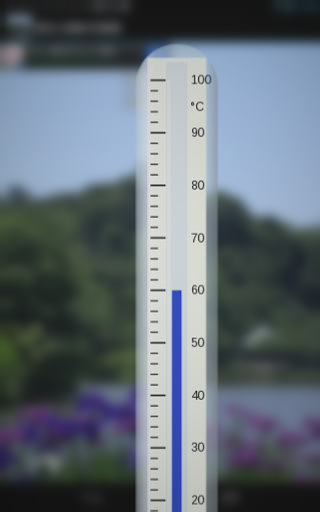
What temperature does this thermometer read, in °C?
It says 60 °C
